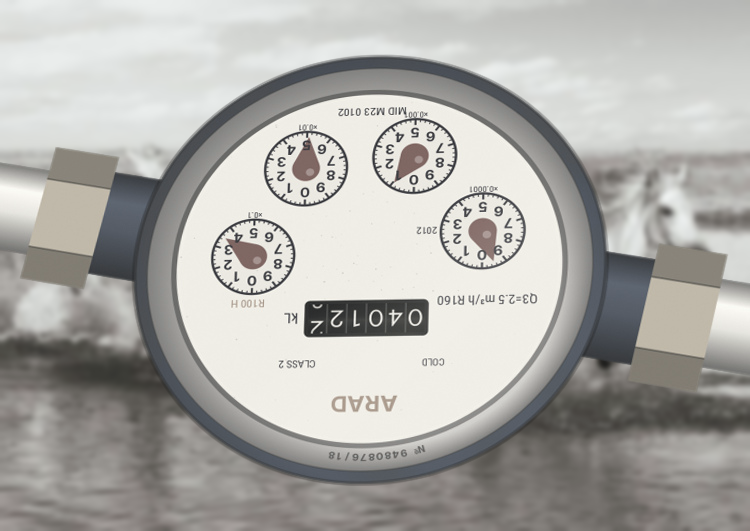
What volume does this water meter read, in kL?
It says 40122.3509 kL
